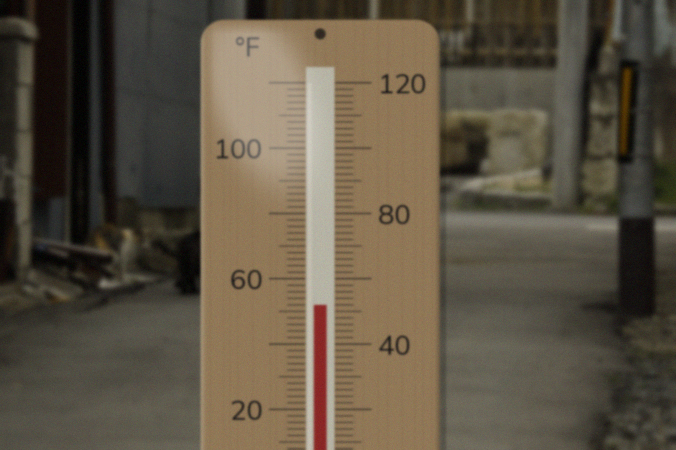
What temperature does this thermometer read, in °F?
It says 52 °F
